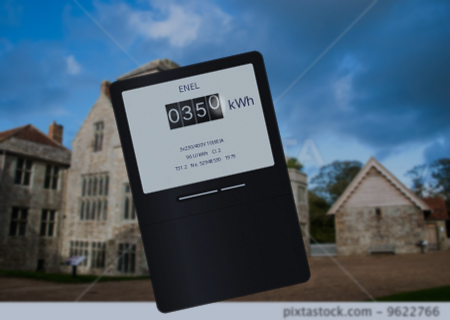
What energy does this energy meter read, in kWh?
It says 350 kWh
